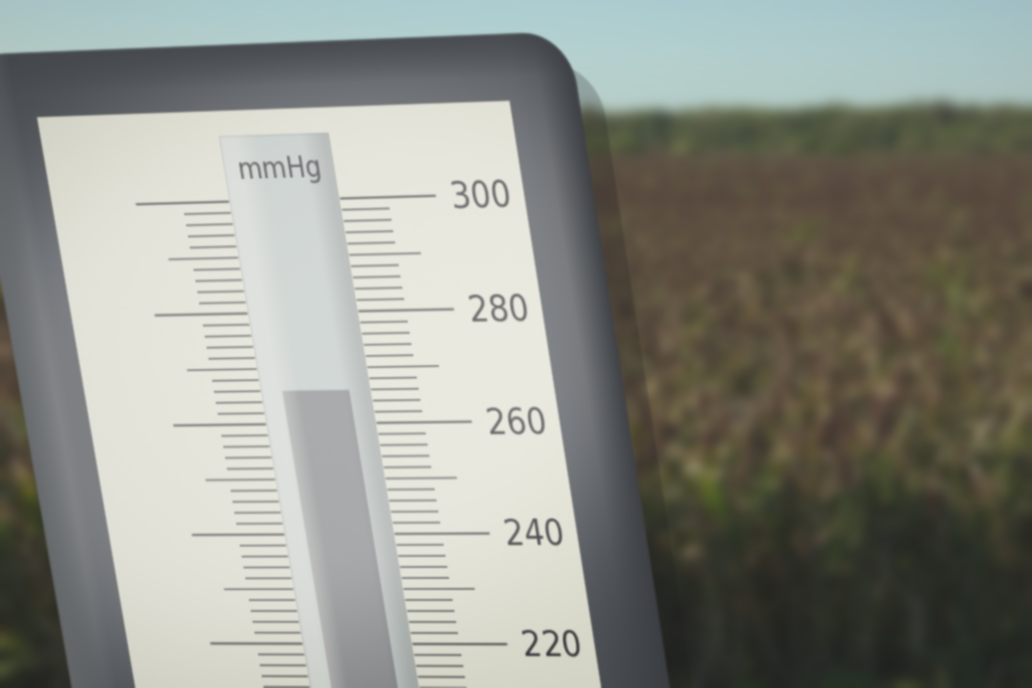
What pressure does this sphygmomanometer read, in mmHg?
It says 266 mmHg
